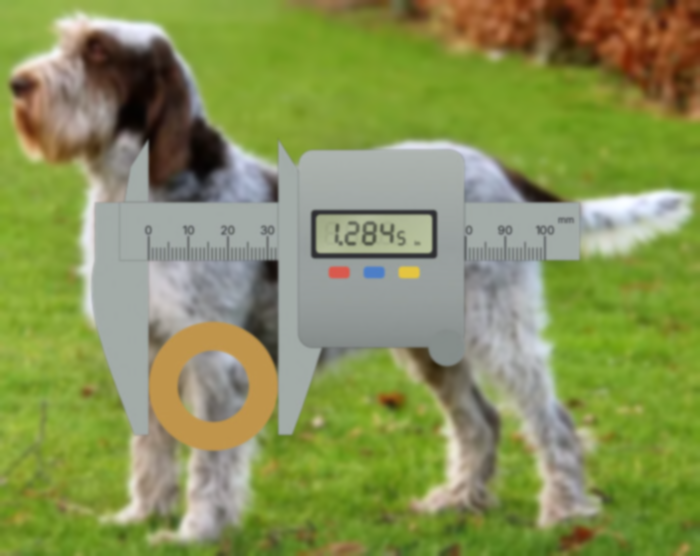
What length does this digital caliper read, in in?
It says 1.2845 in
